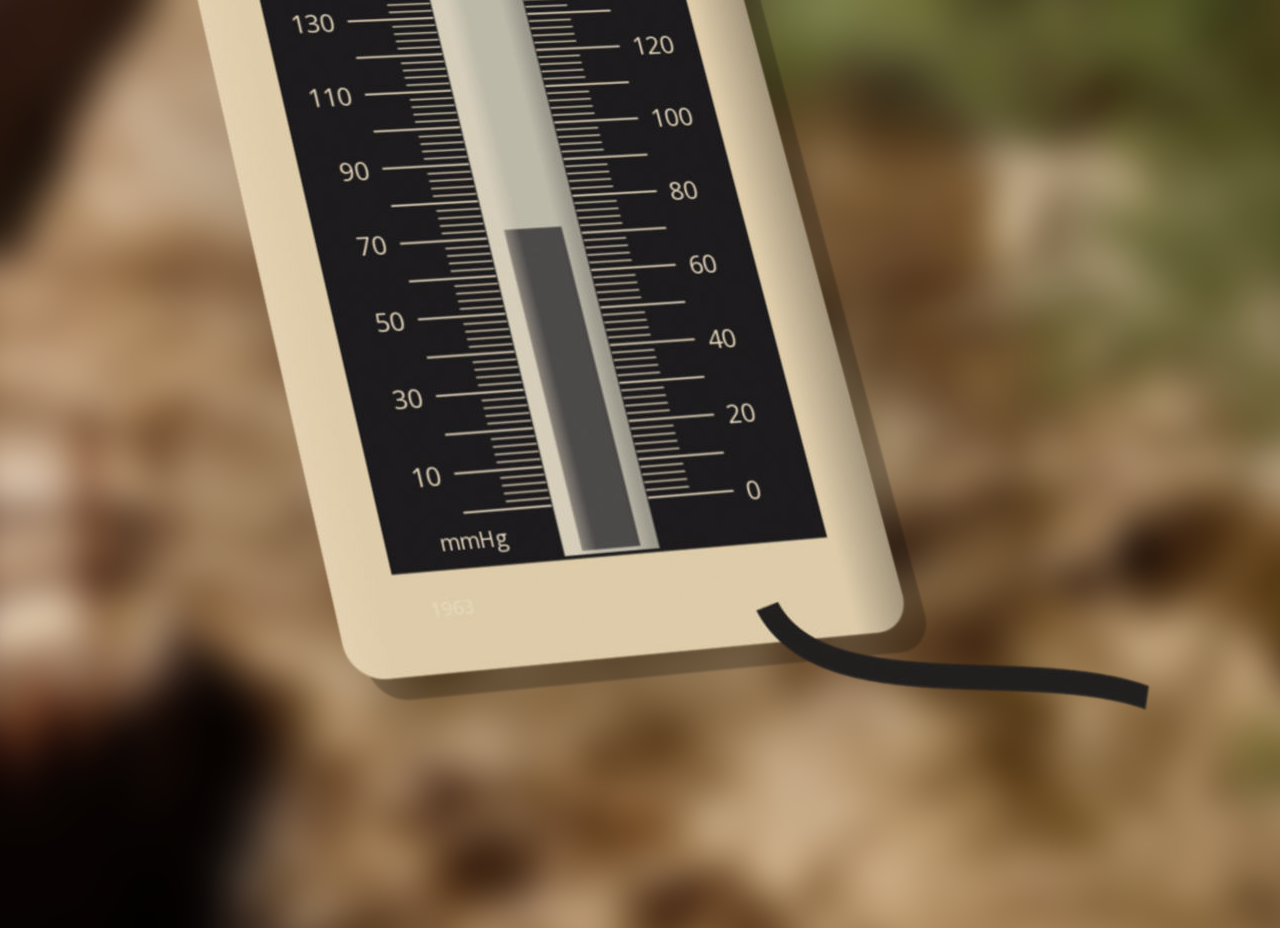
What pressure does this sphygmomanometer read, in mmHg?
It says 72 mmHg
